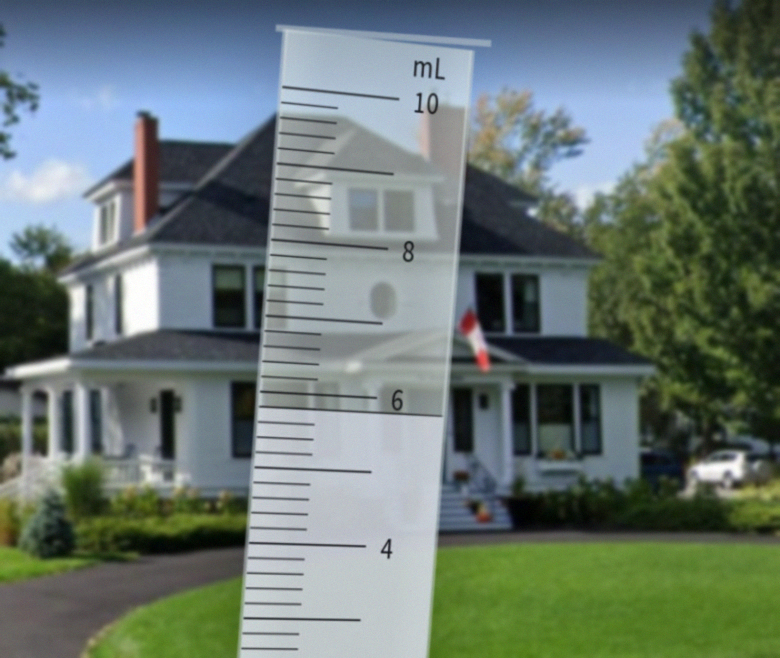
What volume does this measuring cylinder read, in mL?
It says 5.8 mL
